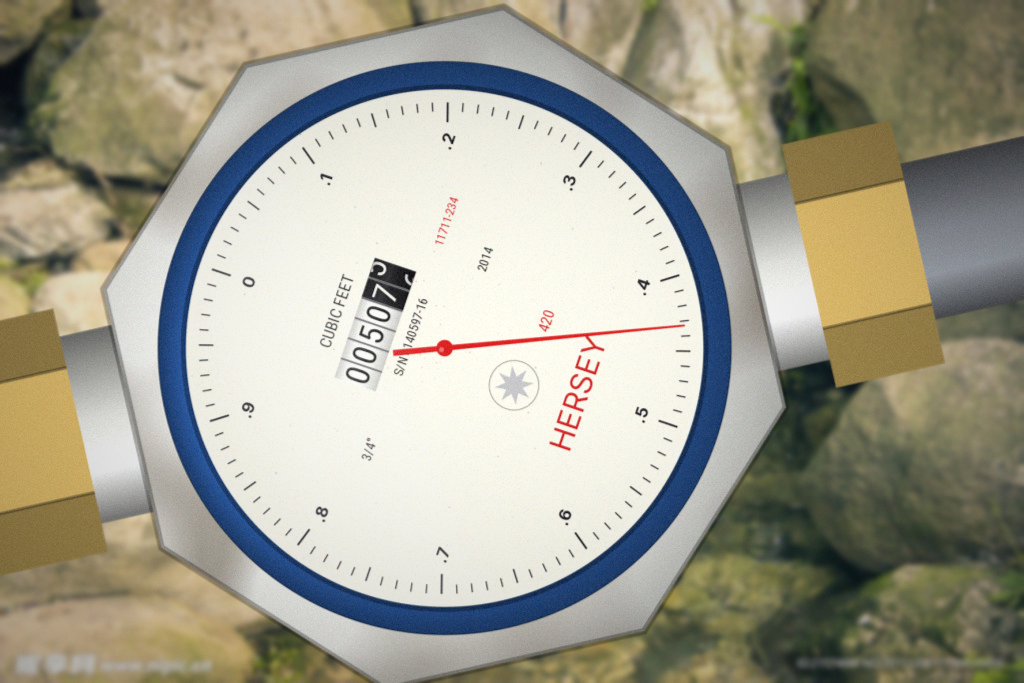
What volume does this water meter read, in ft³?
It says 5075.43 ft³
